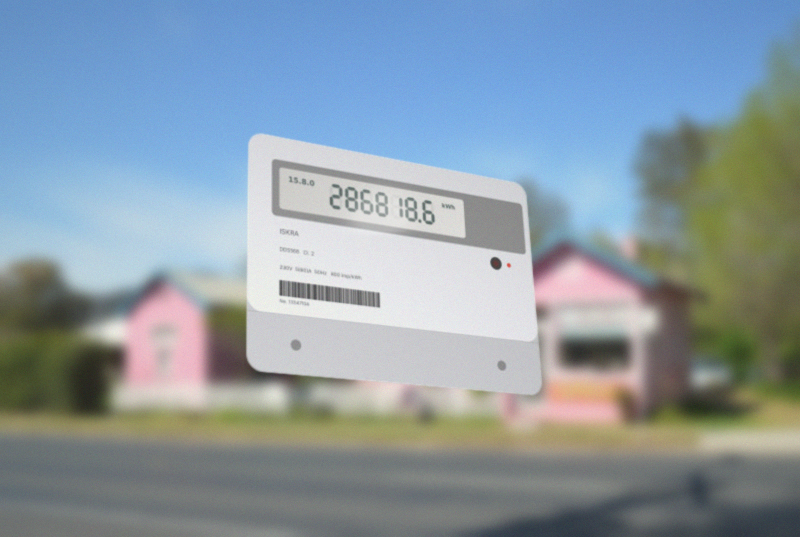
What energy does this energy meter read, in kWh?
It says 286818.6 kWh
